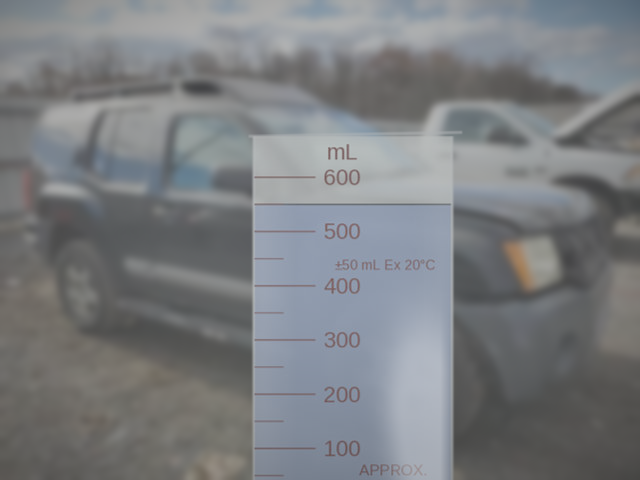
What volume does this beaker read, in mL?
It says 550 mL
